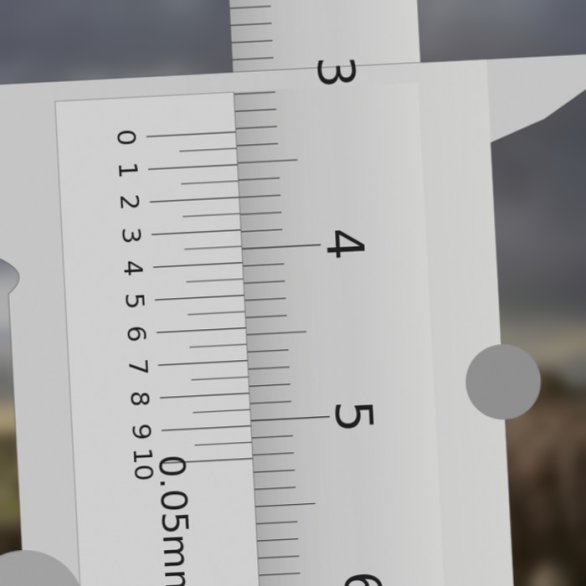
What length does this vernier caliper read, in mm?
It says 33.2 mm
